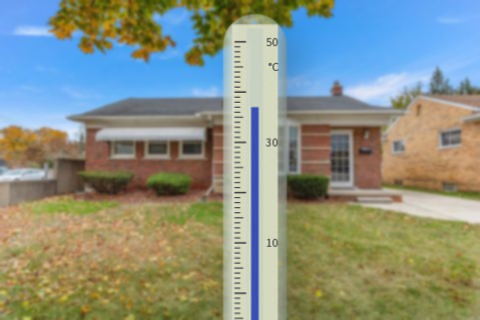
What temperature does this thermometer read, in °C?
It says 37 °C
